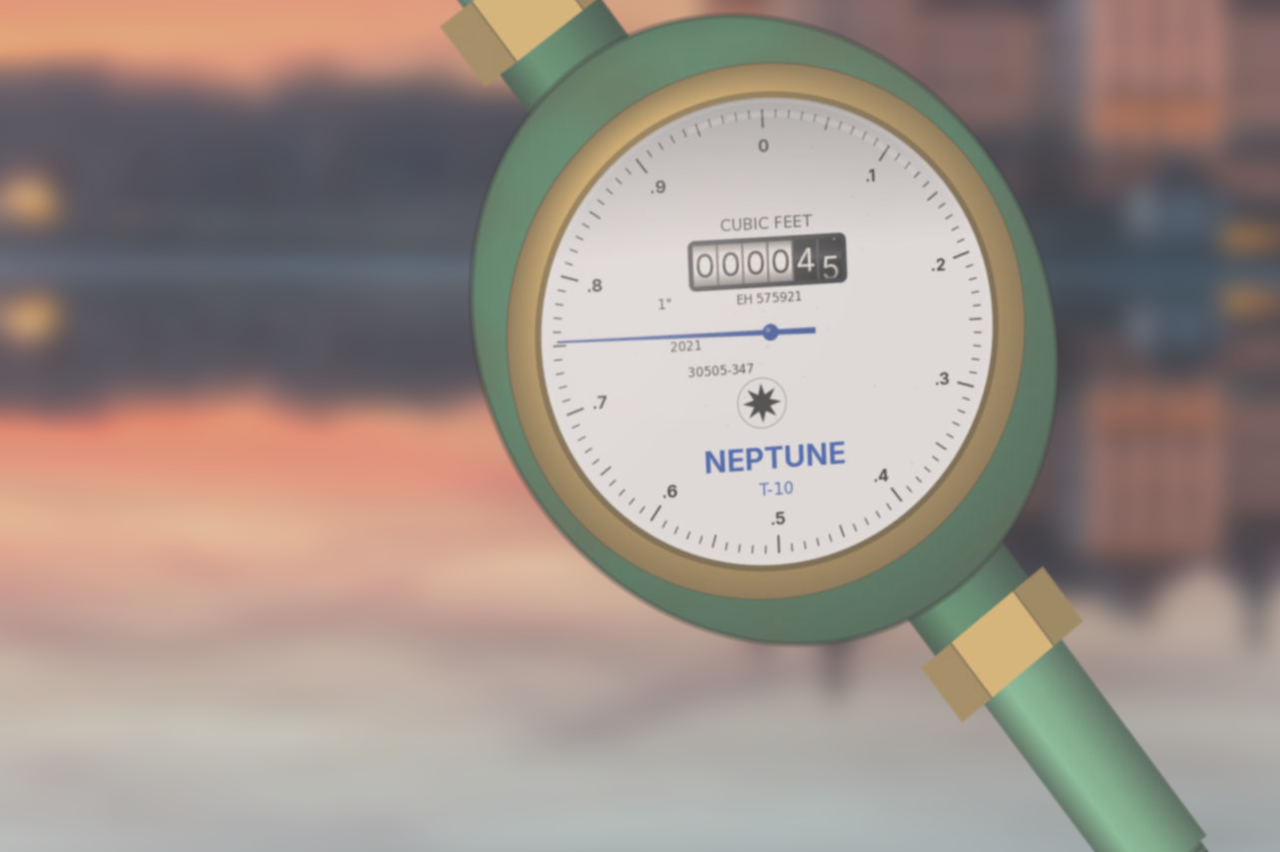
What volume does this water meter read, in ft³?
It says 44.75 ft³
